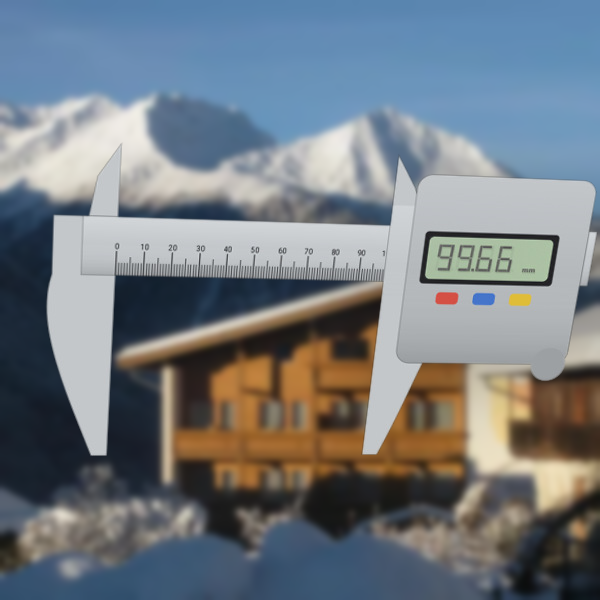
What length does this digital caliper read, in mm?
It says 99.66 mm
